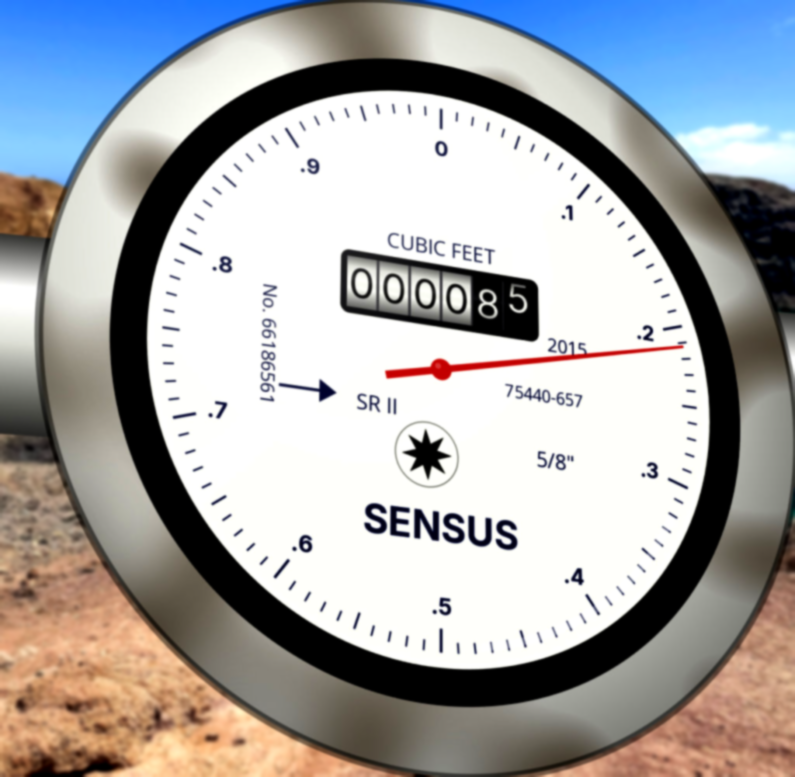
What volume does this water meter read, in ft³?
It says 85.21 ft³
